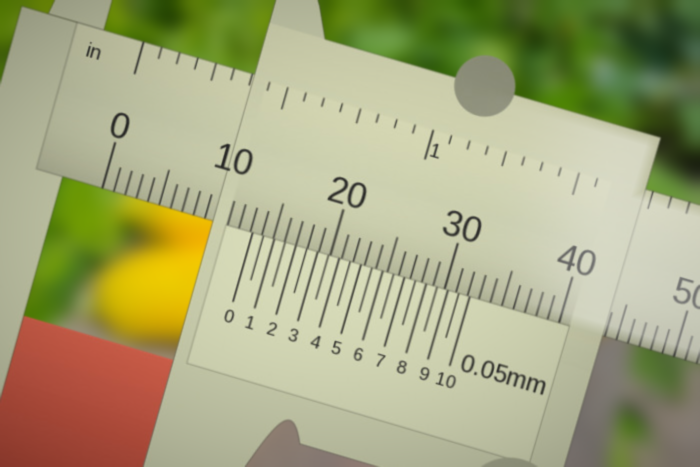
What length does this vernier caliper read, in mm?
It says 13.2 mm
